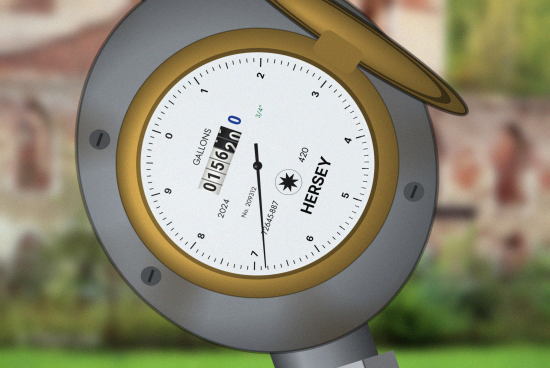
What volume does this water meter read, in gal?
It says 156196.8 gal
